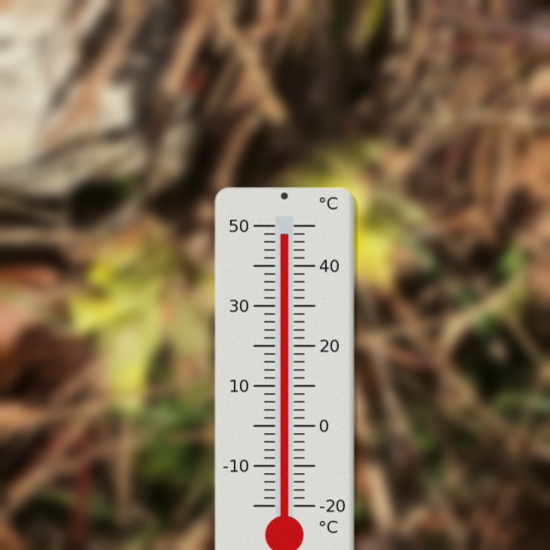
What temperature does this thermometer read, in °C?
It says 48 °C
